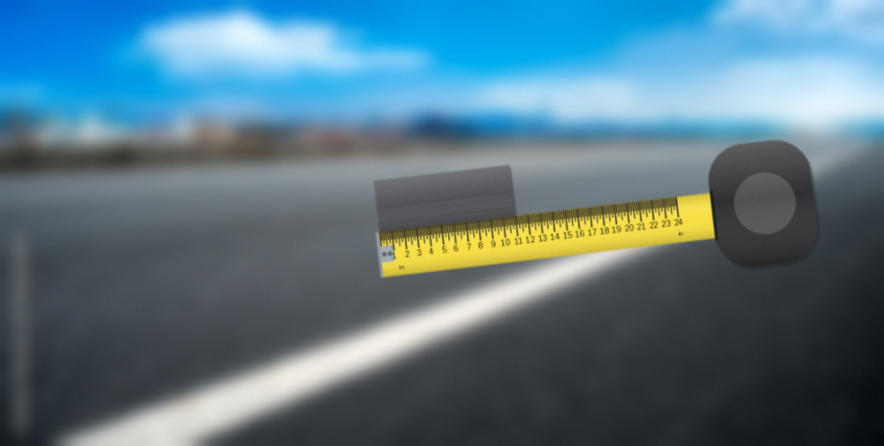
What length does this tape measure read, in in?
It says 11 in
